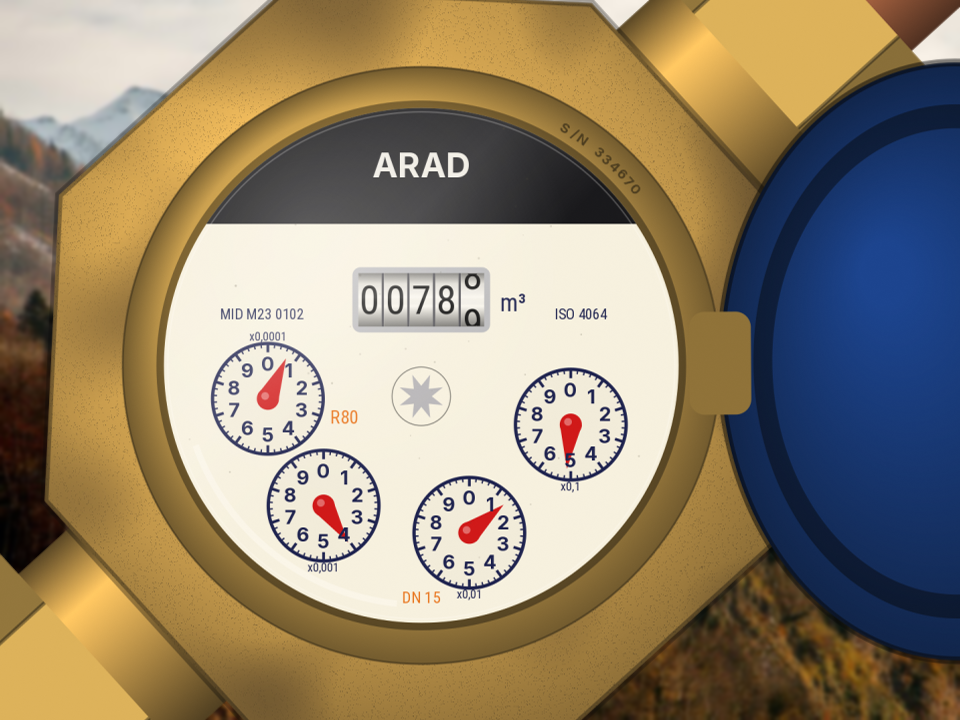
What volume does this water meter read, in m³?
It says 788.5140 m³
